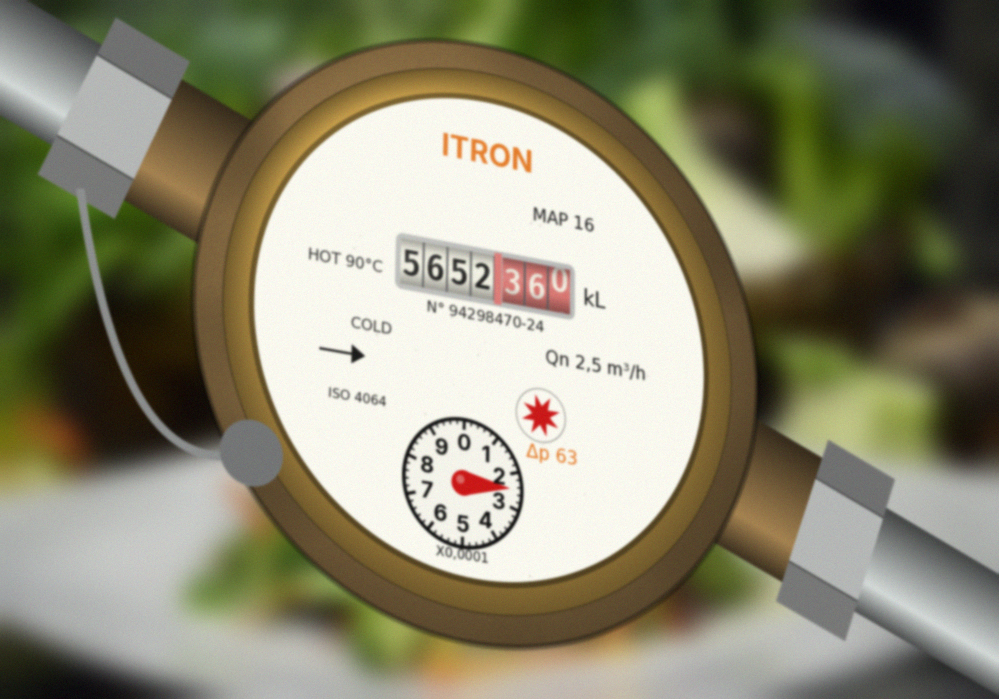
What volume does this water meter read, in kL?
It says 5652.3602 kL
